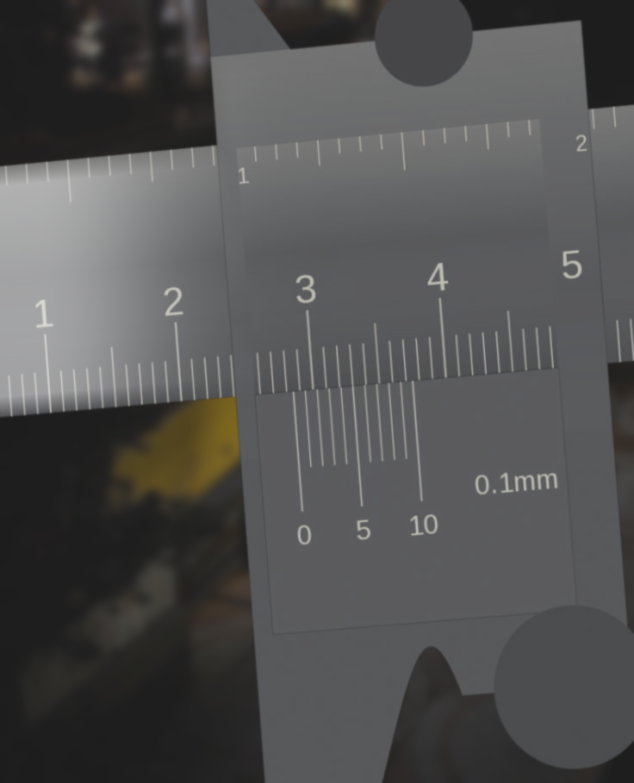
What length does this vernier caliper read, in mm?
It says 28.5 mm
